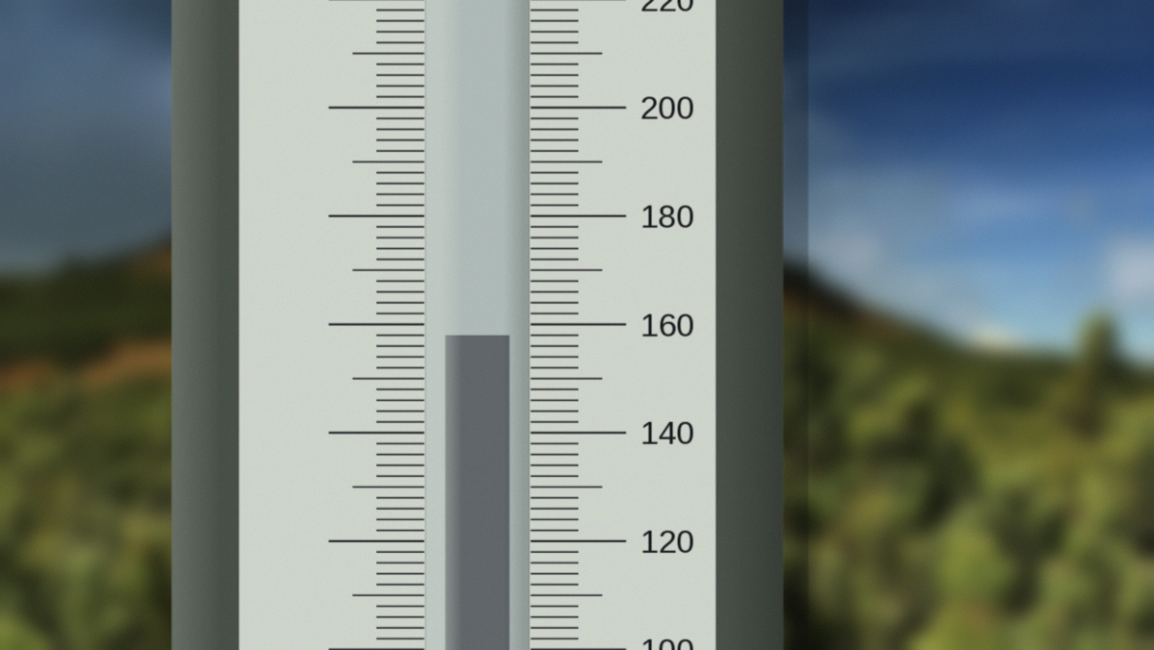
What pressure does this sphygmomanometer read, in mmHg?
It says 158 mmHg
